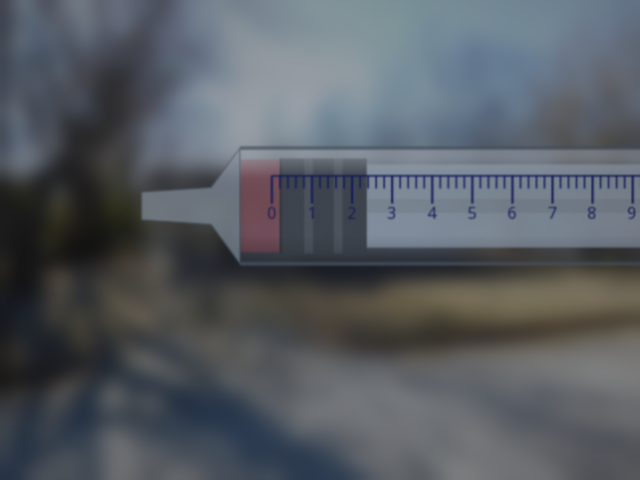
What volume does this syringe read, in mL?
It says 0.2 mL
